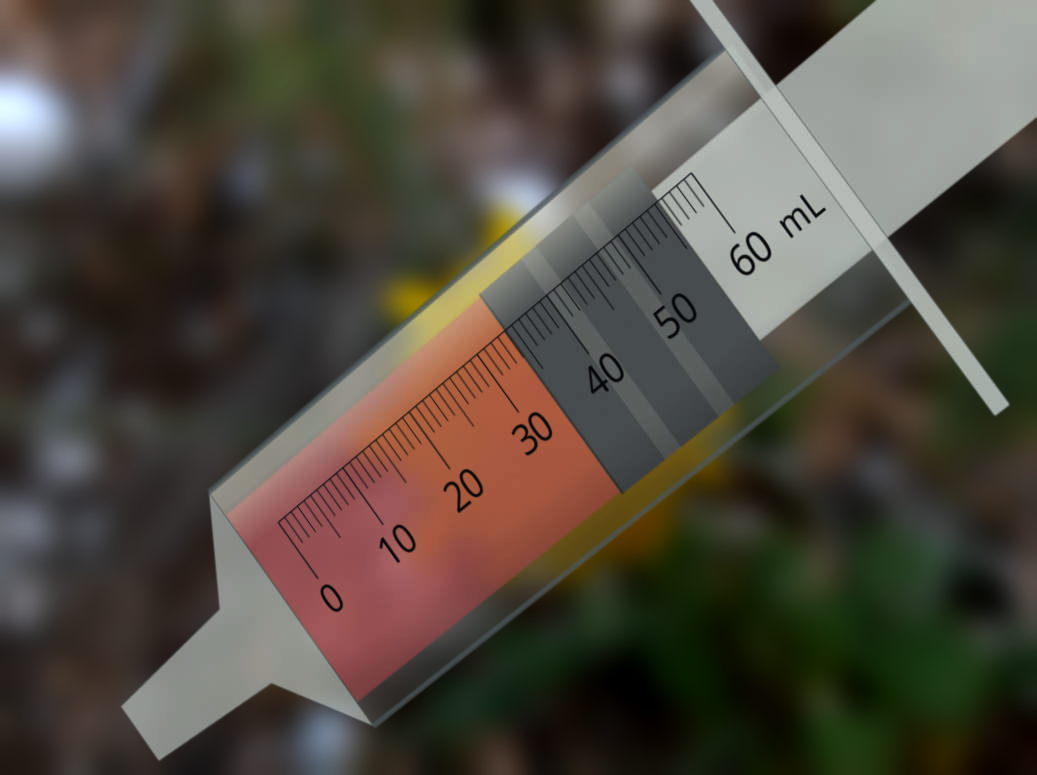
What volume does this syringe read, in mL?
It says 34 mL
